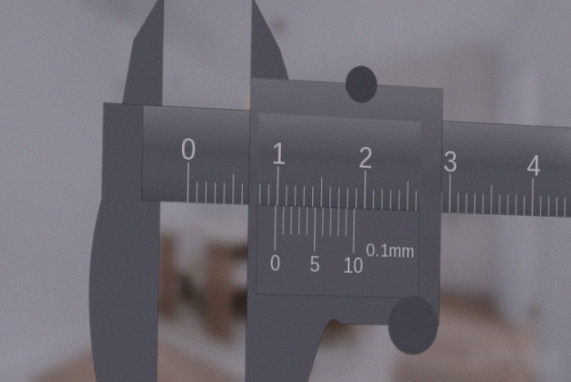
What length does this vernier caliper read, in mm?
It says 9.8 mm
